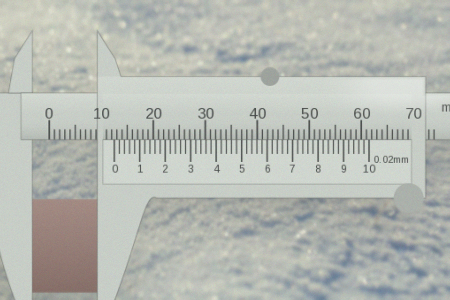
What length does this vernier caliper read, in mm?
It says 12.5 mm
